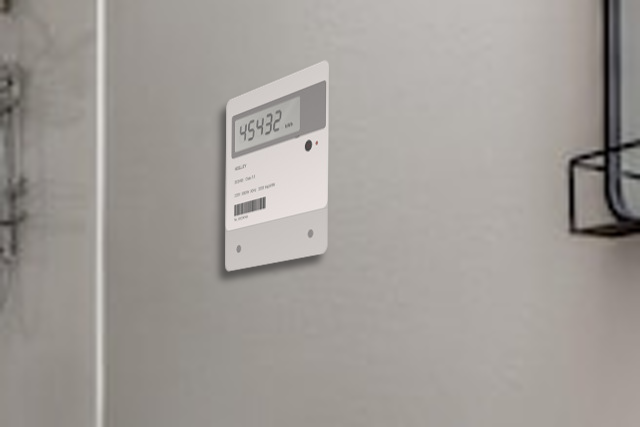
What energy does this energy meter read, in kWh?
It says 45432 kWh
